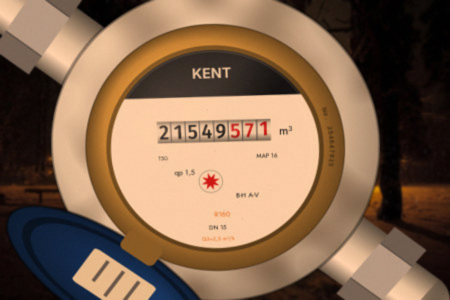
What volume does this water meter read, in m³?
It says 21549.571 m³
